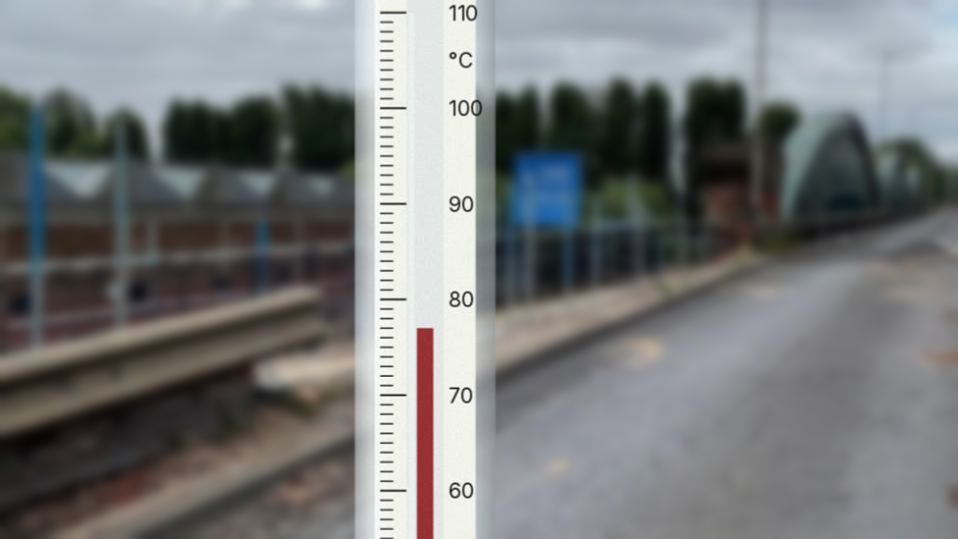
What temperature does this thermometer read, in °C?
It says 77 °C
